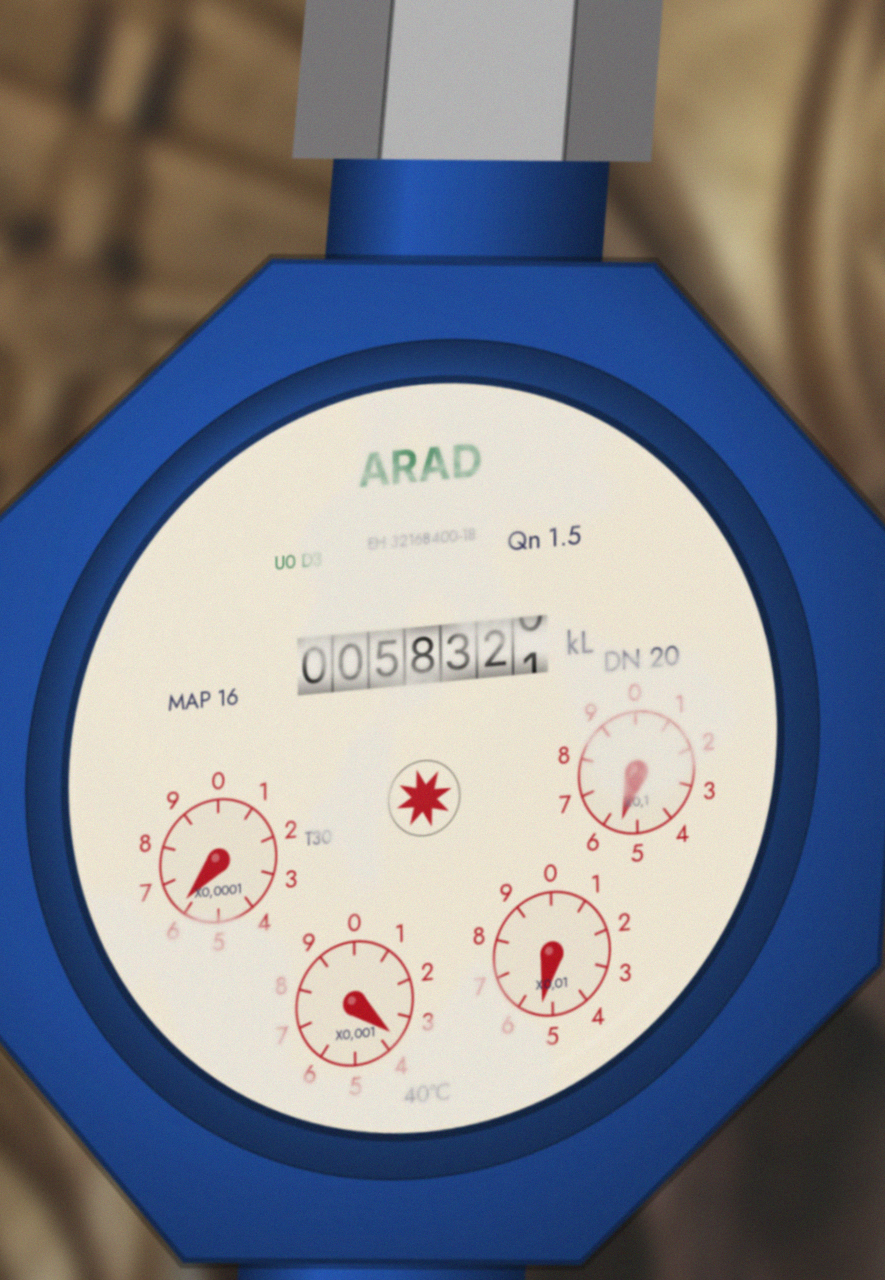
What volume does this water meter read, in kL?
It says 58320.5536 kL
